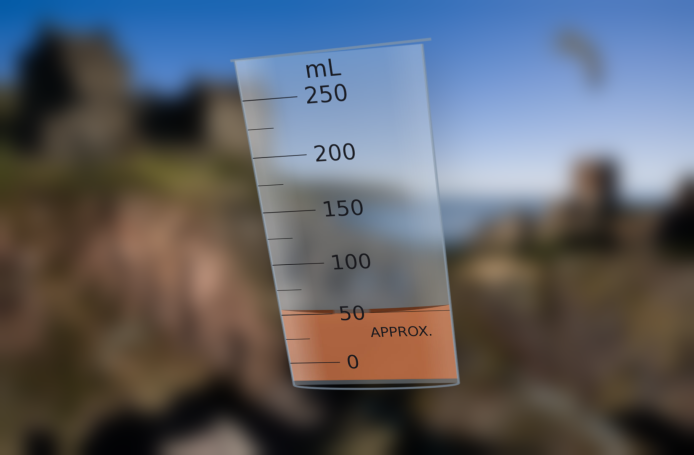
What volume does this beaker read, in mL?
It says 50 mL
